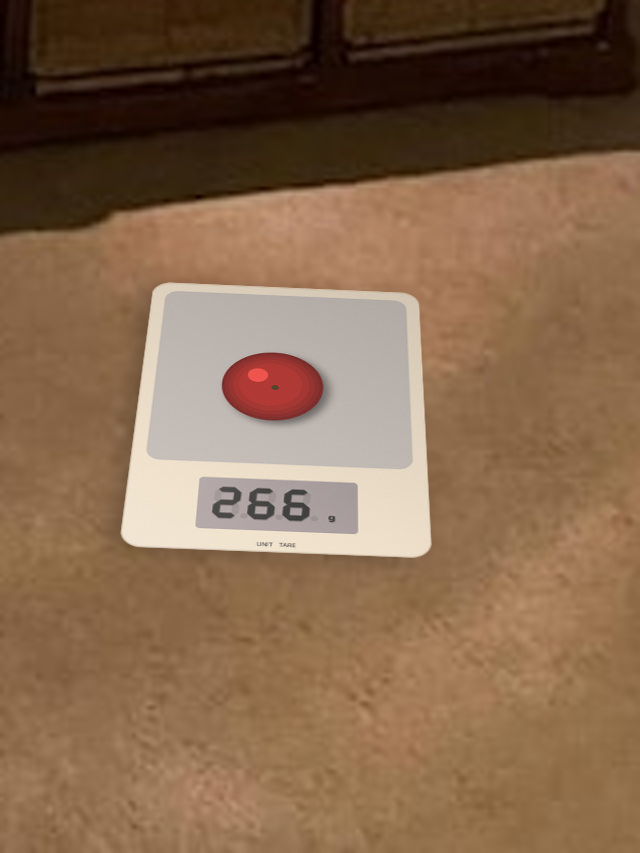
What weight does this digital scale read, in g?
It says 266 g
